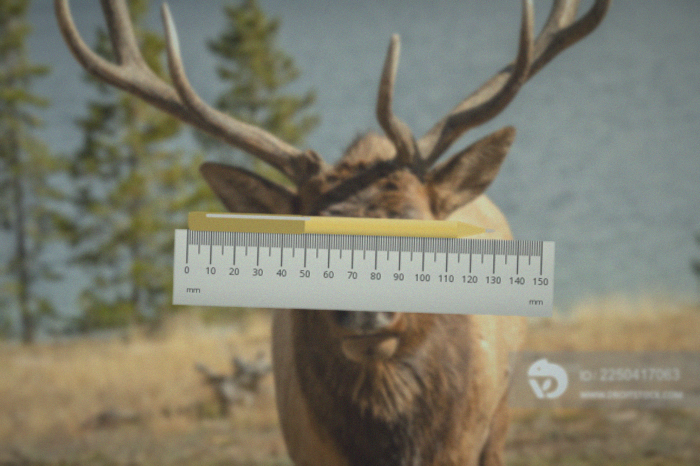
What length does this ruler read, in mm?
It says 130 mm
